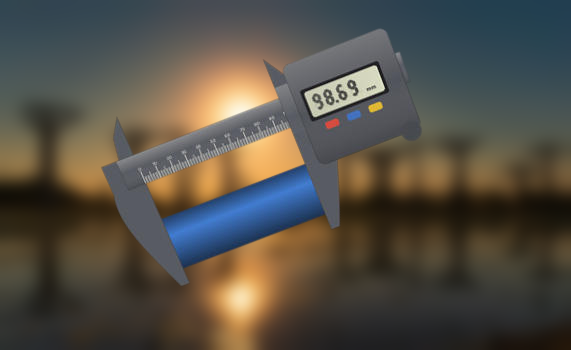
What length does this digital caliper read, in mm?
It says 98.69 mm
